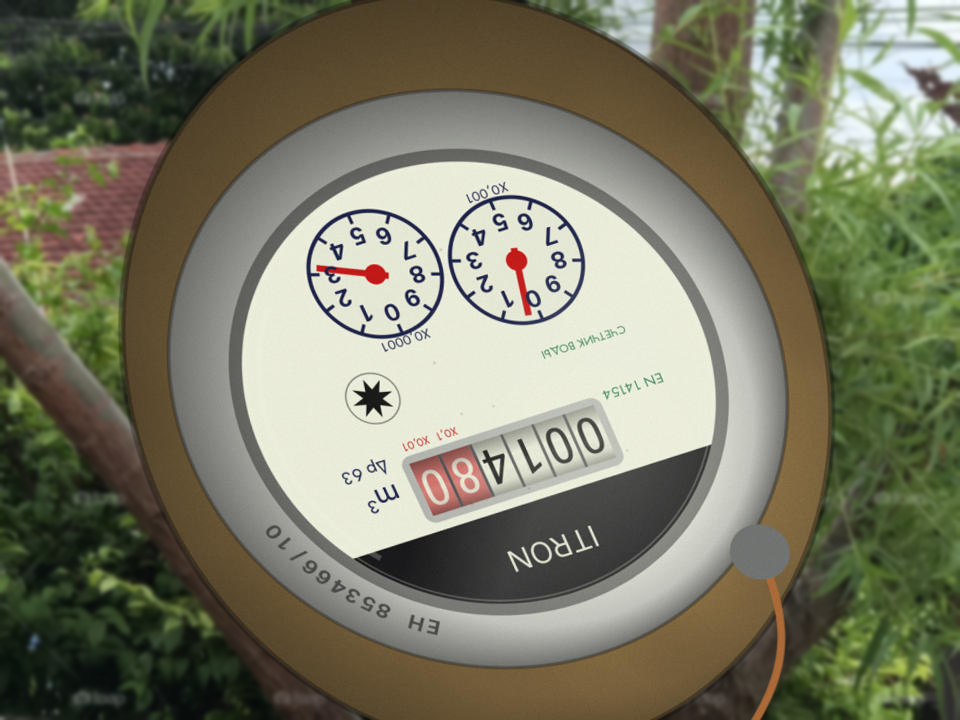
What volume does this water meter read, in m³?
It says 14.8003 m³
